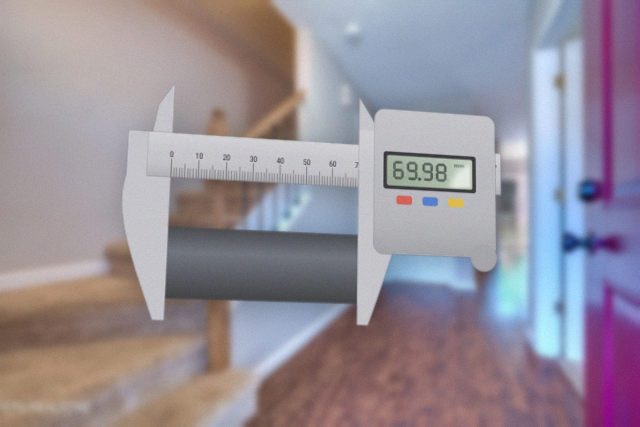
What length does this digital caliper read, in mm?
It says 69.98 mm
